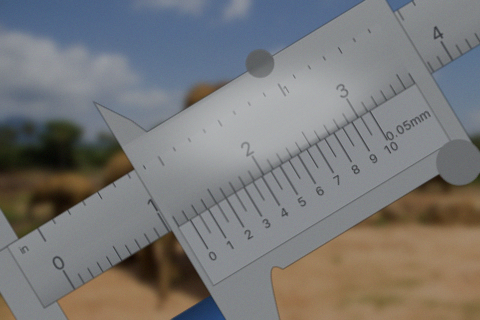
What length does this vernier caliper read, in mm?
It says 12.2 mm
